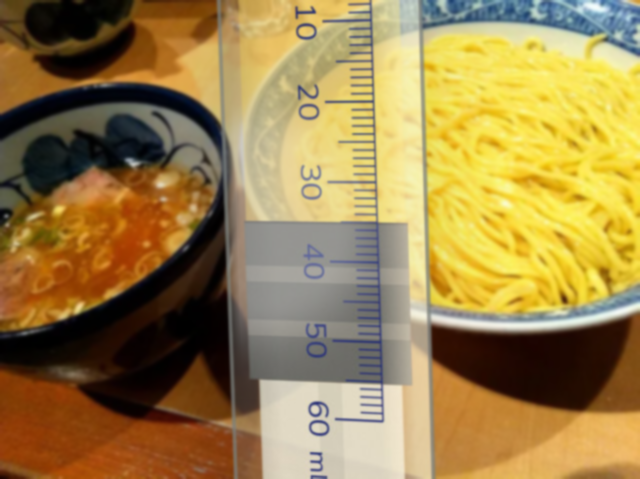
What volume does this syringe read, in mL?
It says 35 mL
